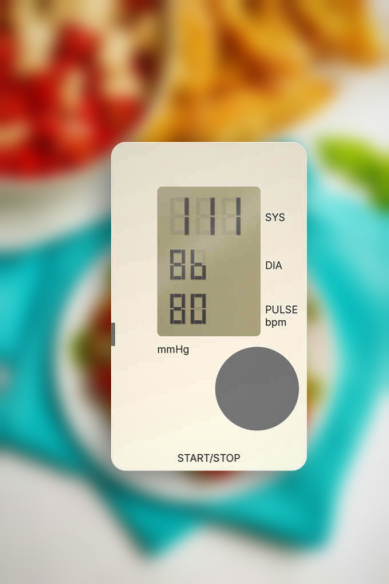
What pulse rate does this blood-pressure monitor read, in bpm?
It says 80 bpm
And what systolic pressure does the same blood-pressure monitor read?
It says 111 mmHg
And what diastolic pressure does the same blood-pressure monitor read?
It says 86 mmHg
